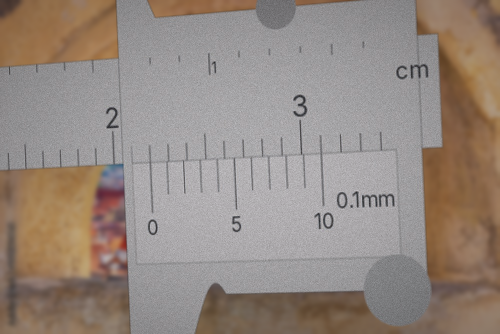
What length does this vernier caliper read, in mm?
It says 22.0 mm
